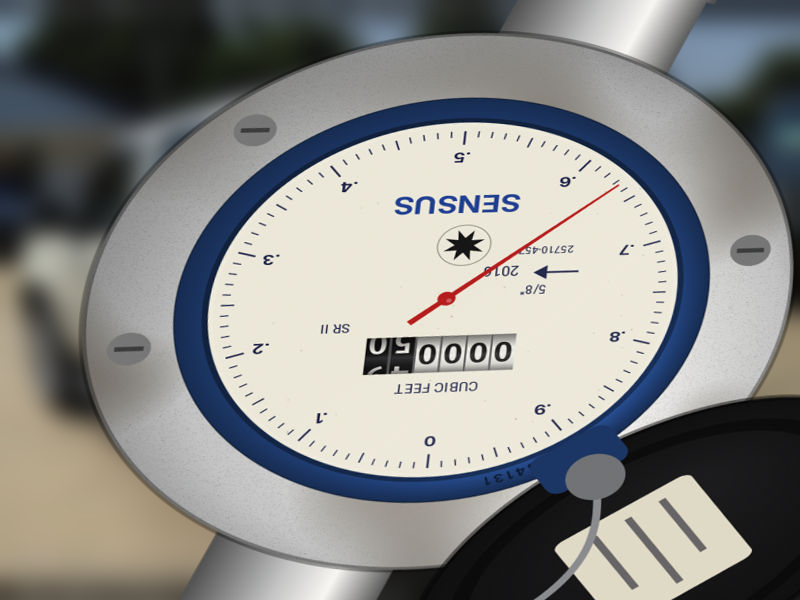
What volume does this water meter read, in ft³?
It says 49.63 ft³
